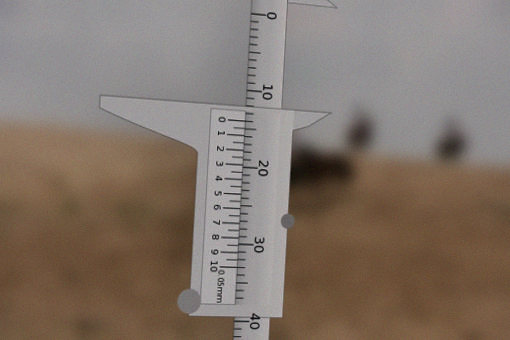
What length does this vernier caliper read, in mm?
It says 14.0 mm
